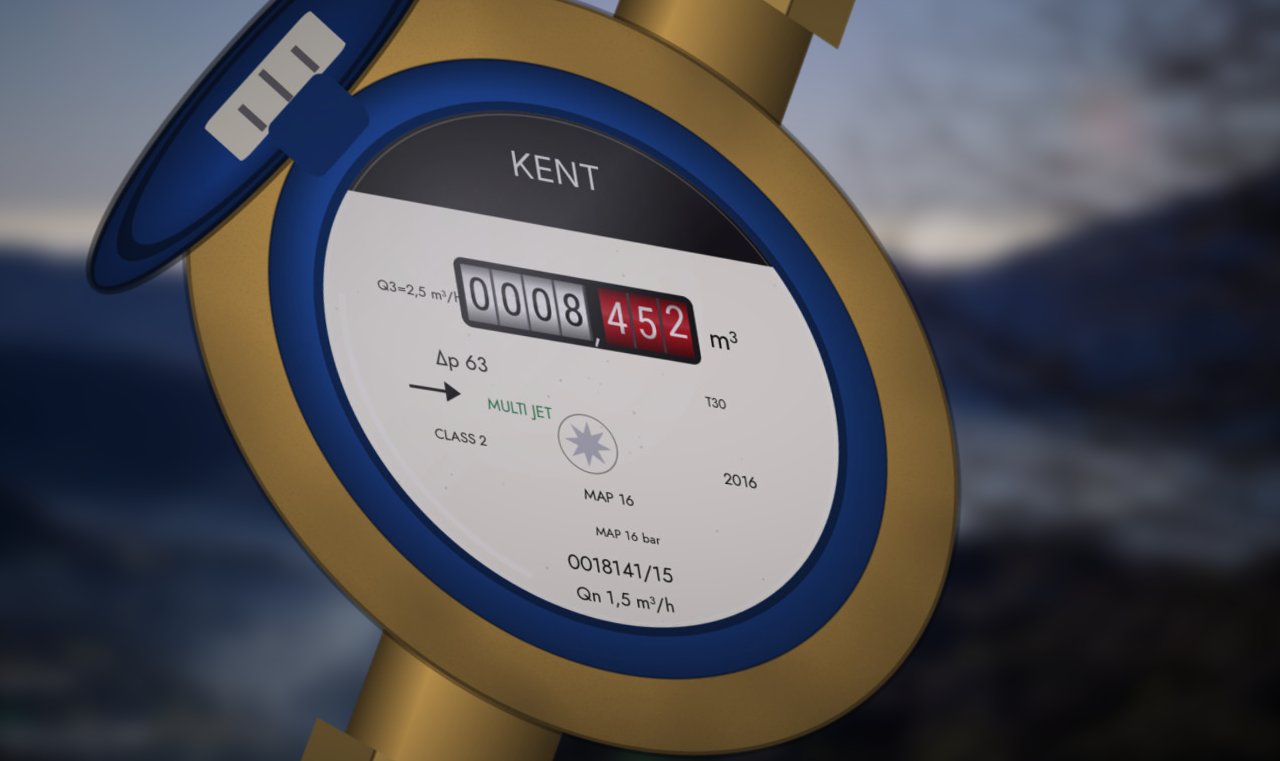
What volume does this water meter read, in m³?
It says 8.452 m³
